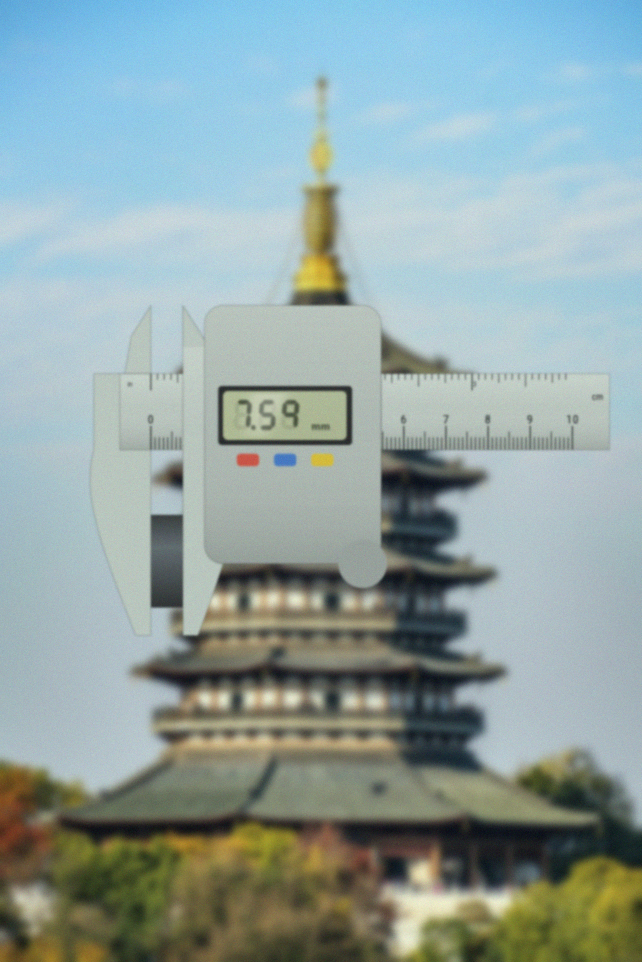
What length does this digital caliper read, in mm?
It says 7.59 mm
